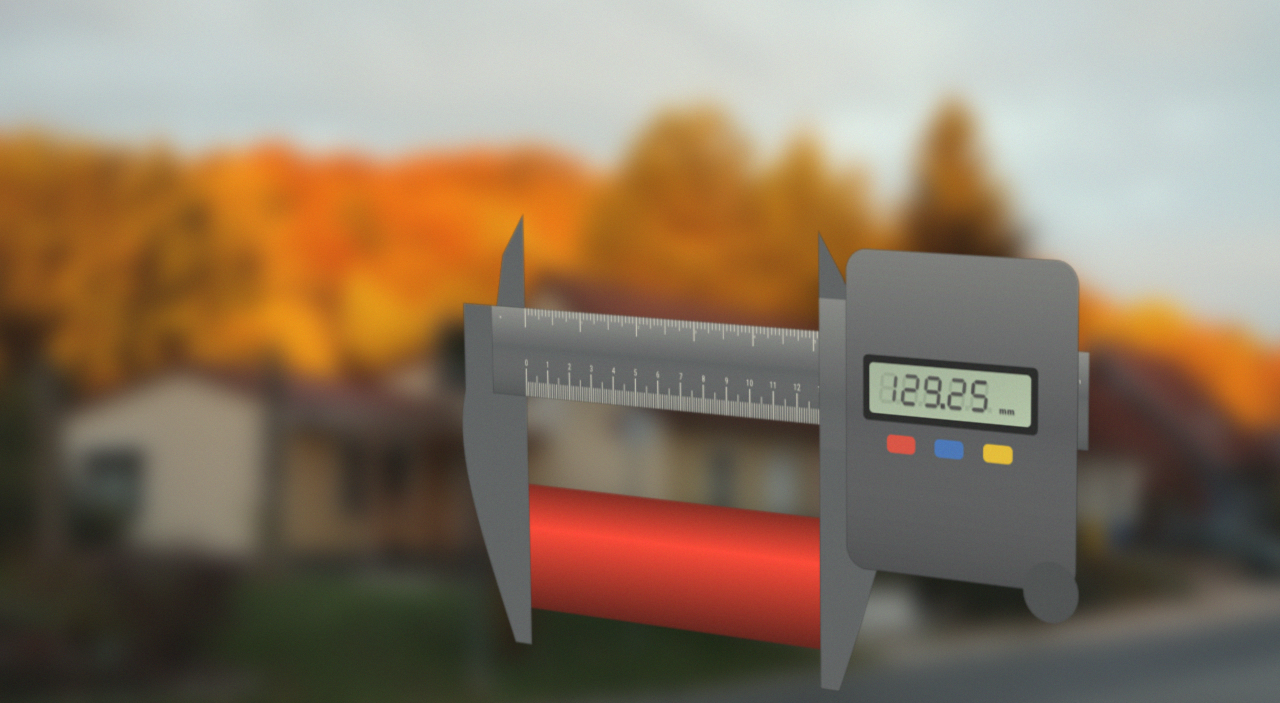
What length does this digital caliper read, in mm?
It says 129.25 mm
